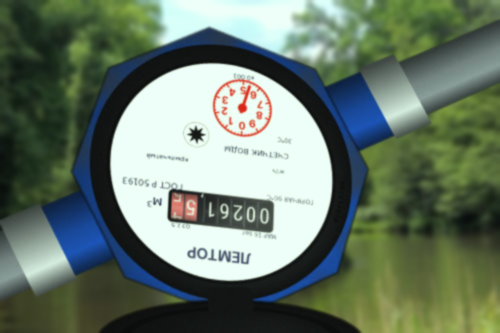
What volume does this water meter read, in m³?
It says 261.545 m³
